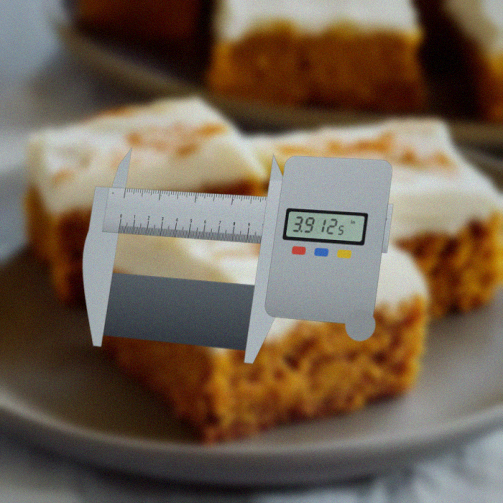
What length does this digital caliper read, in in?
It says 3.9125 in
